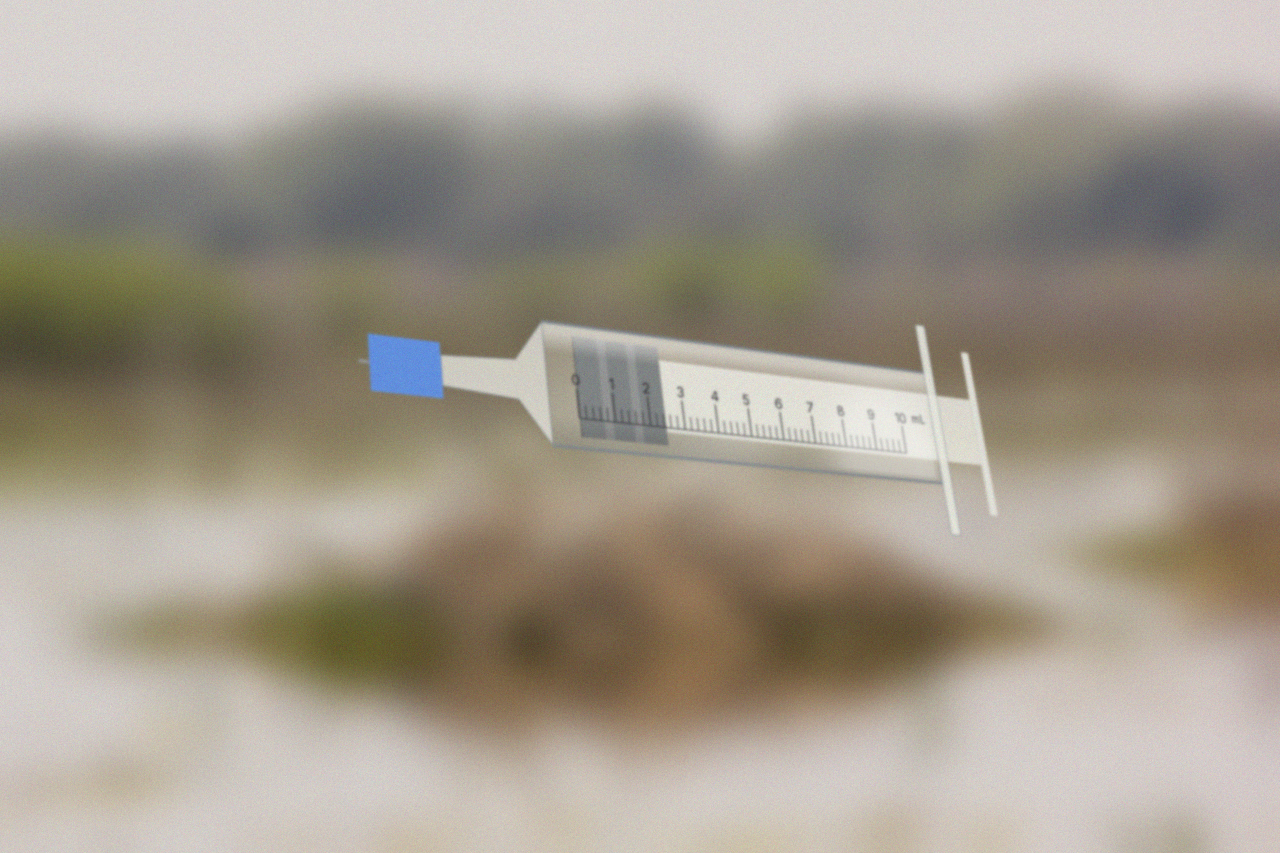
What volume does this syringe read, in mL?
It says 0 mL
